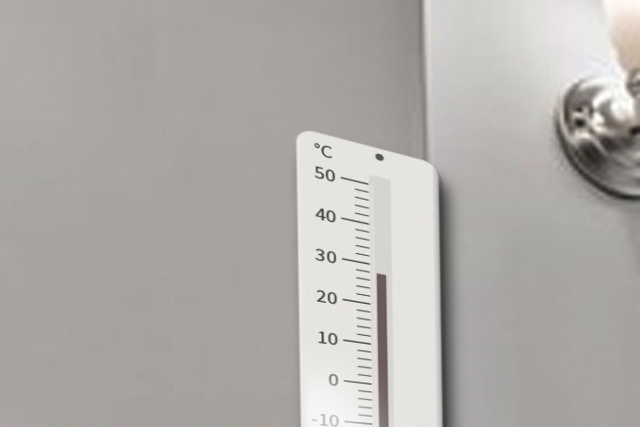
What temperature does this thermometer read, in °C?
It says 28 °C
